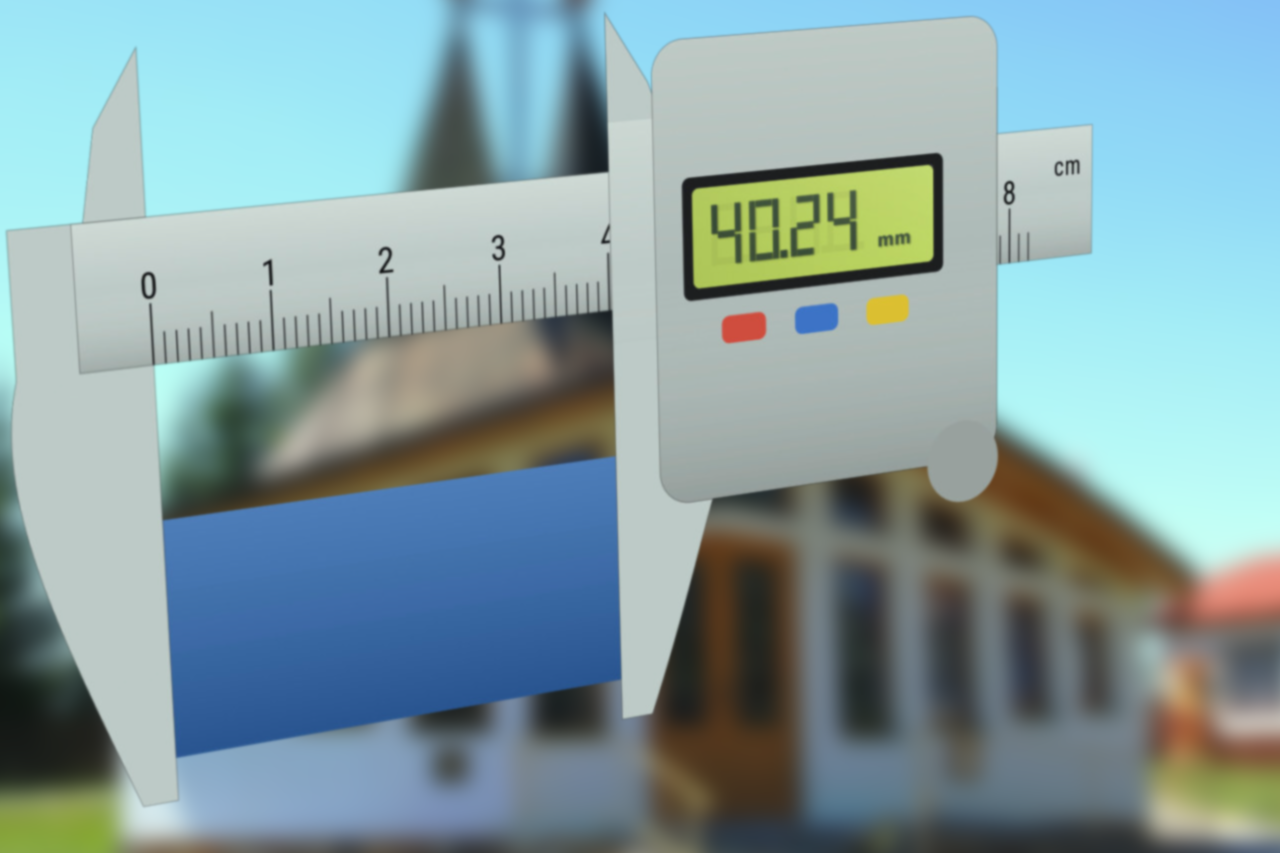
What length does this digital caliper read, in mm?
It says 40.24 mm
